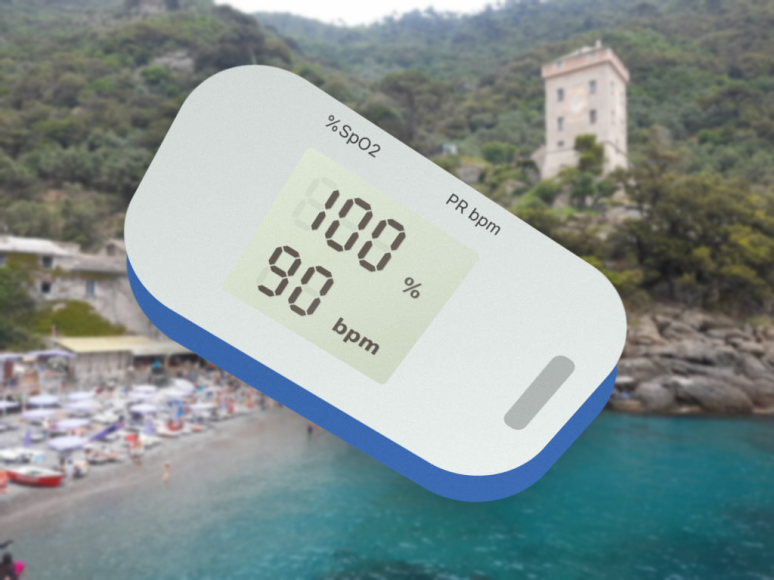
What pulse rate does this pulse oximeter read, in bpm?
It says 90 bpm
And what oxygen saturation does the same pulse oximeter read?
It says 100 %
